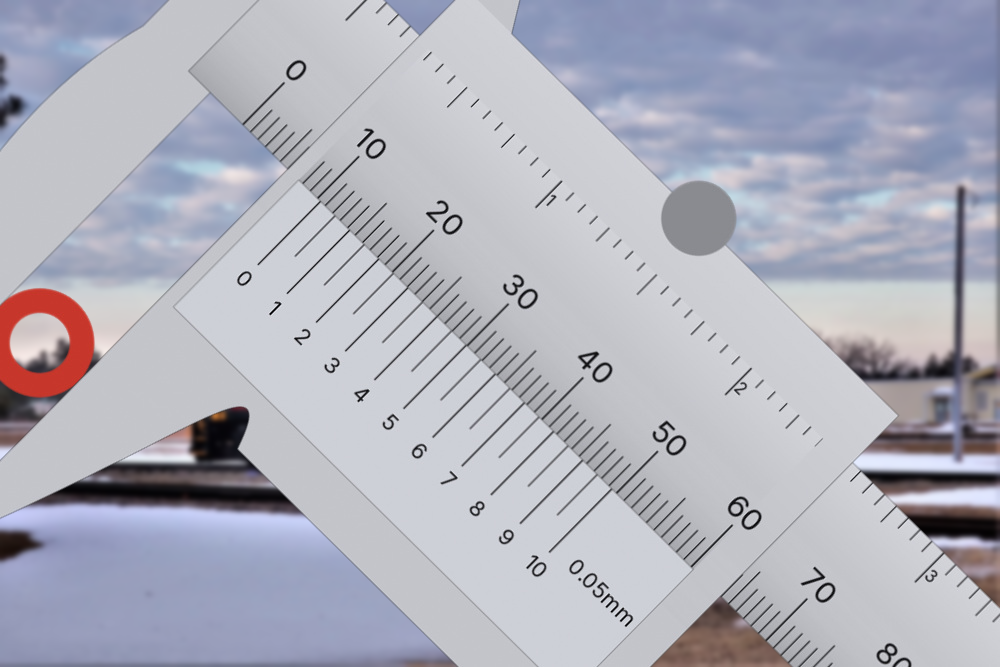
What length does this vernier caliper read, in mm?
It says 10.4 mm
